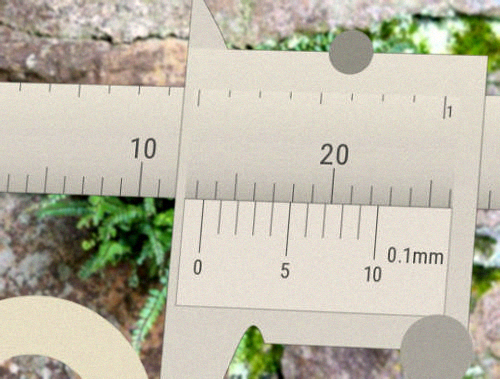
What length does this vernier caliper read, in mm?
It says 13.4 mm
